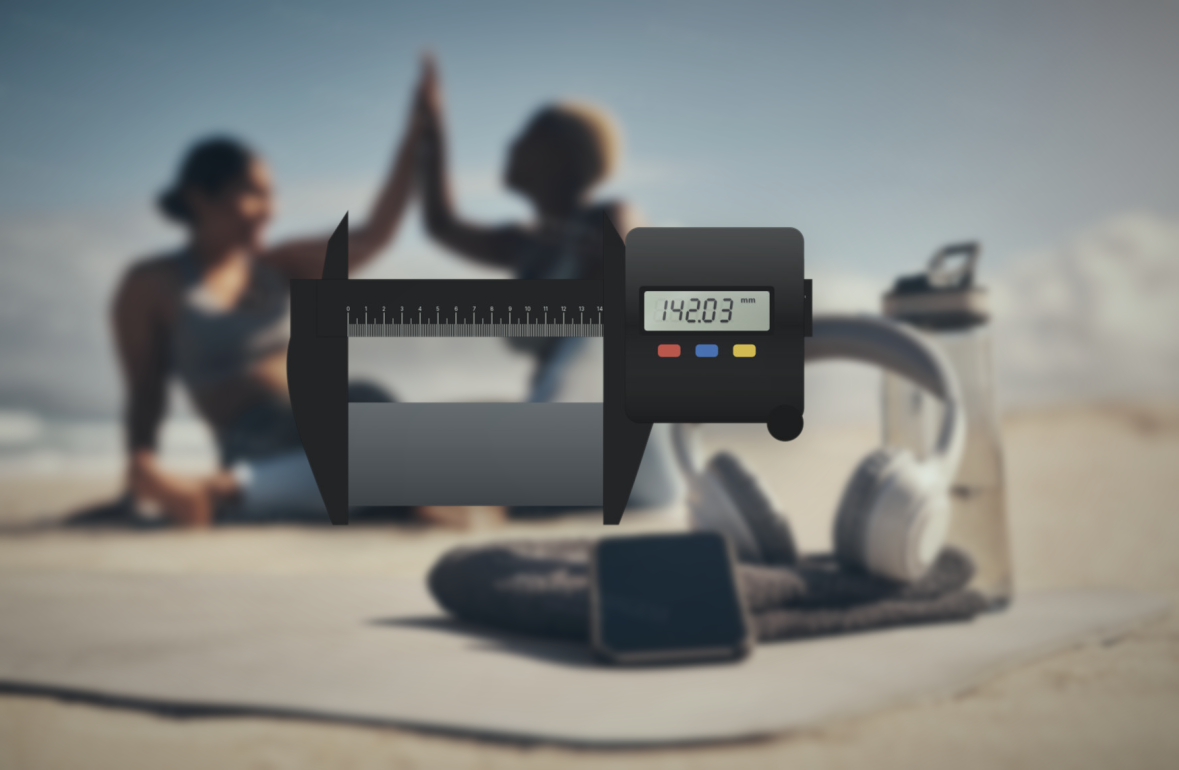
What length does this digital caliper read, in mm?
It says 142.03 mm
